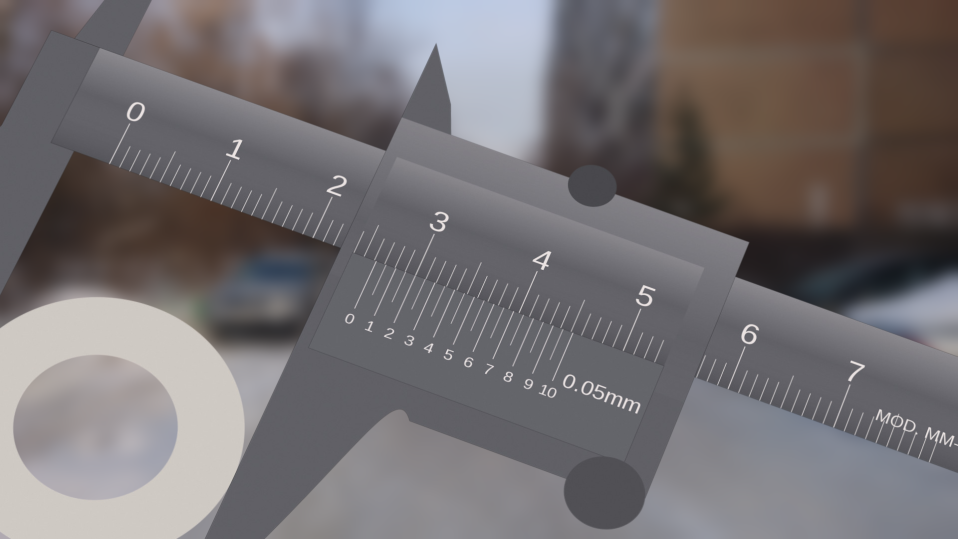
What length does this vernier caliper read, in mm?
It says 26.2 mm
